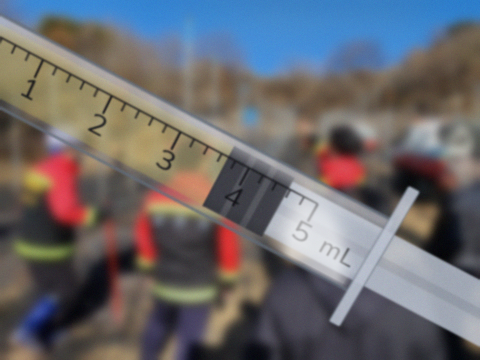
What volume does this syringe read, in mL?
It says 3.7 mL
